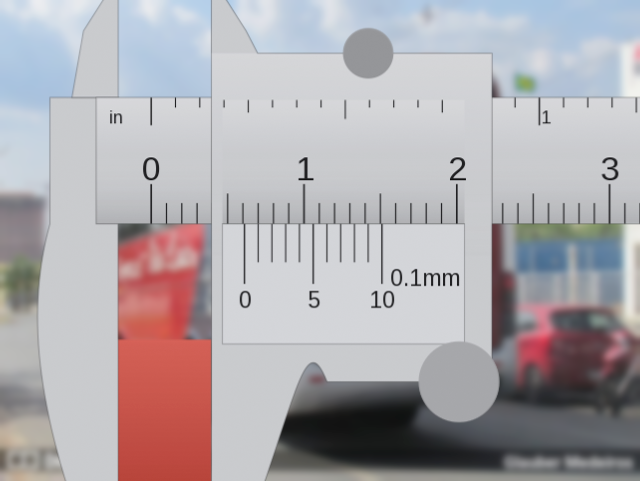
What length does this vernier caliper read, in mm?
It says 6.1 mm
